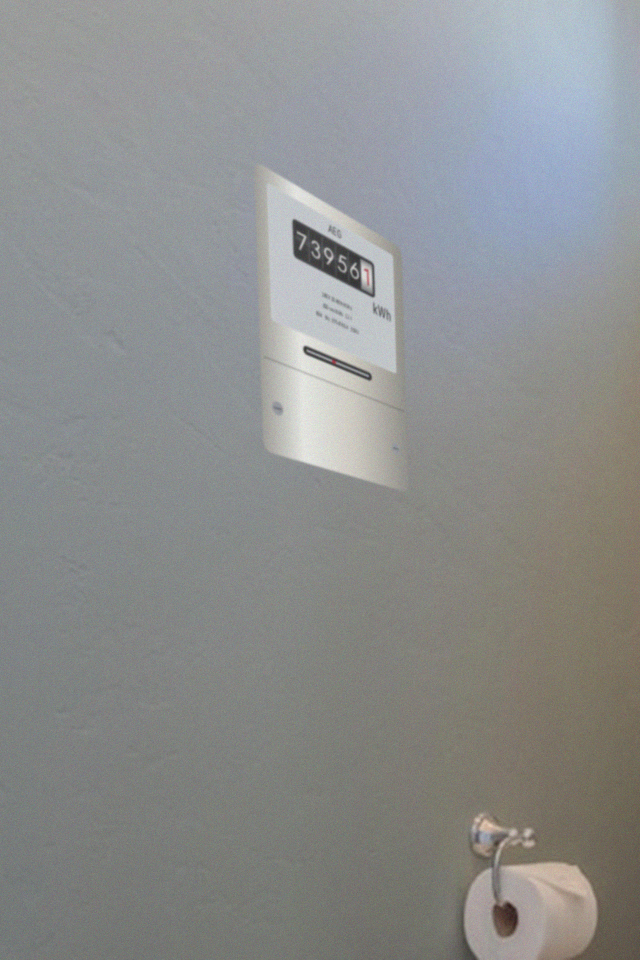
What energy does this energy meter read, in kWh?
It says 73956.1 kWh
